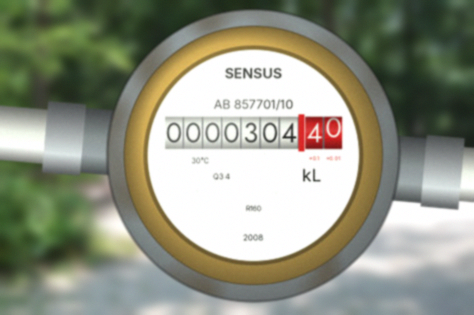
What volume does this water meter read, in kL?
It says 304.40 kL
